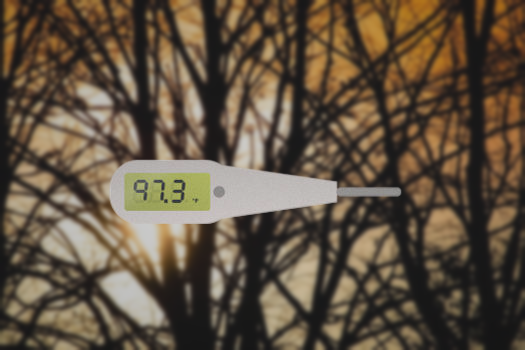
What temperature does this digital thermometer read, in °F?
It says 97.3 °F
